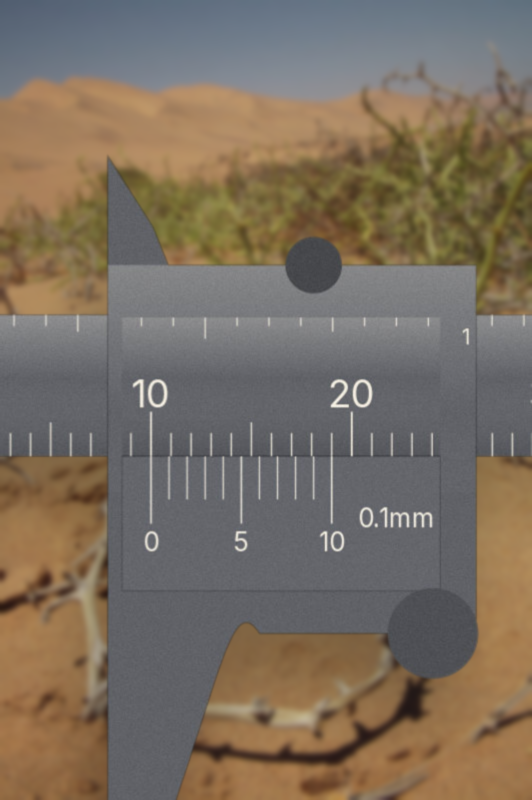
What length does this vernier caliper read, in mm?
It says 10.0 mm
